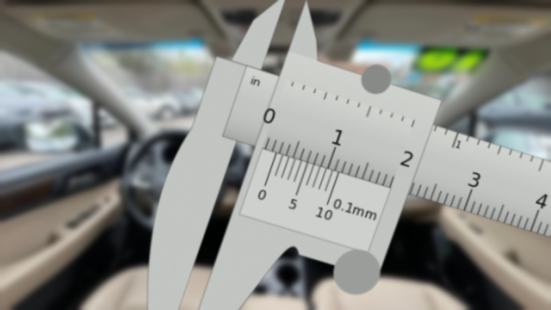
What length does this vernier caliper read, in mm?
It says 2.6 mm
